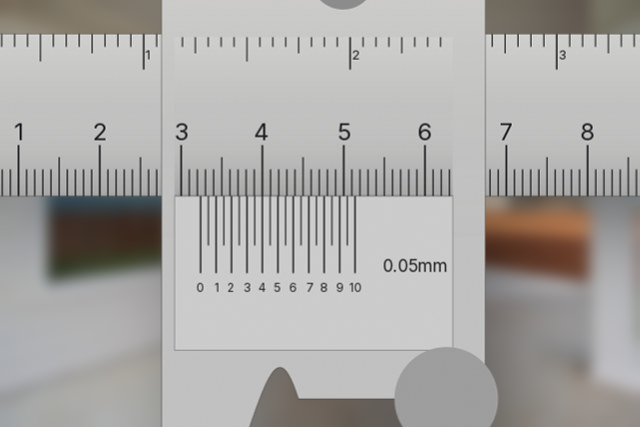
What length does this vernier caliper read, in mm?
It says 32.4 mm
